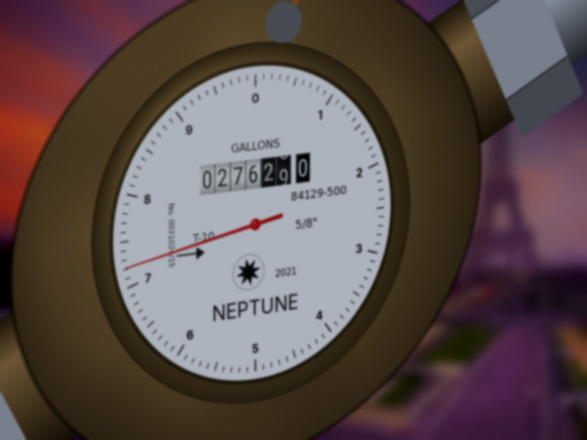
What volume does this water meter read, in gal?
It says 276287.2 gal
